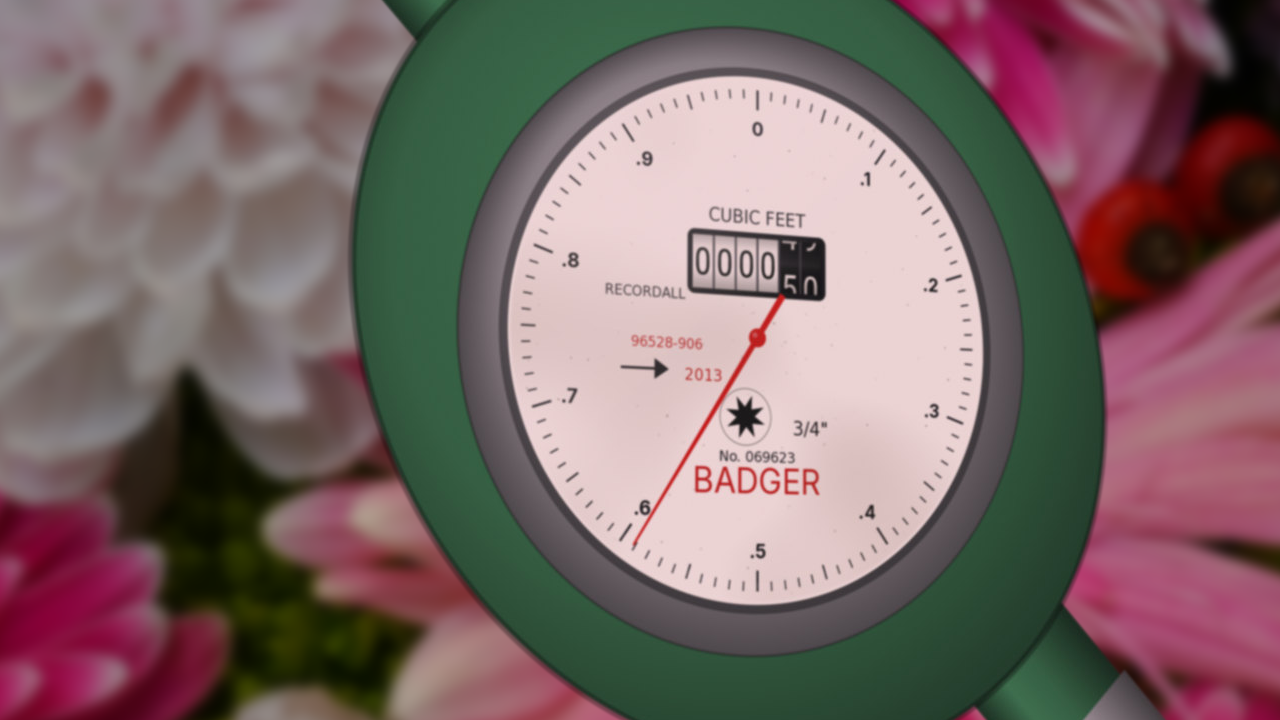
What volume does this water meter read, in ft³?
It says 49.59 ft³
